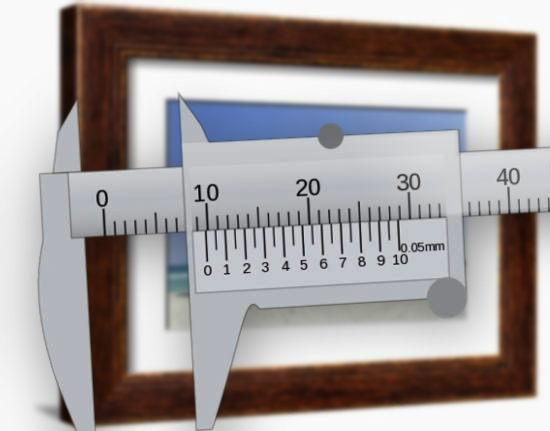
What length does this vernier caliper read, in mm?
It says 9.8 mm
